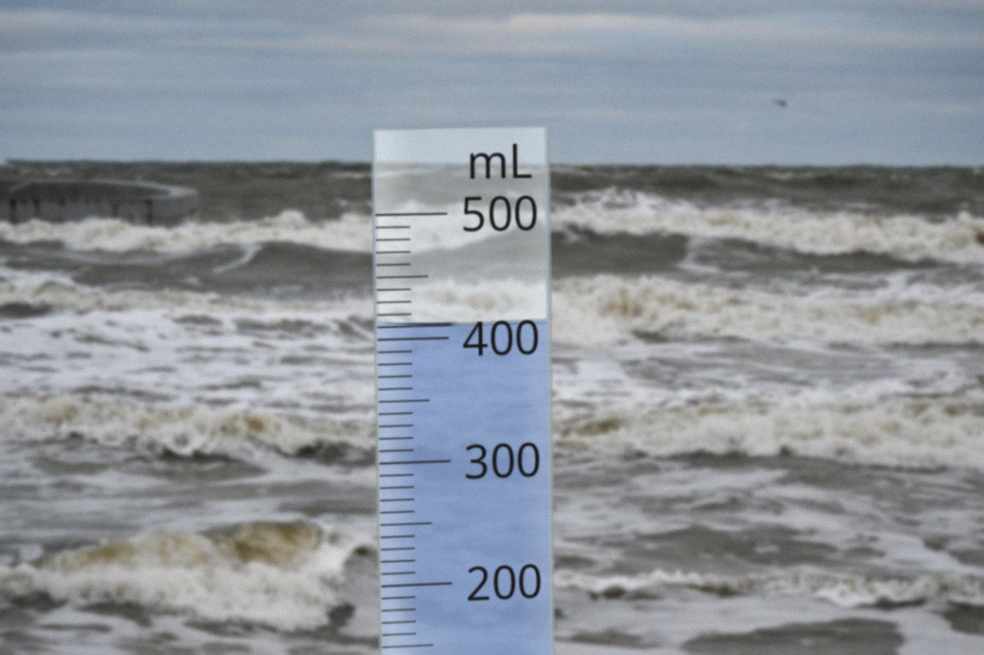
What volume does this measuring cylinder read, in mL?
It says 410 mL
